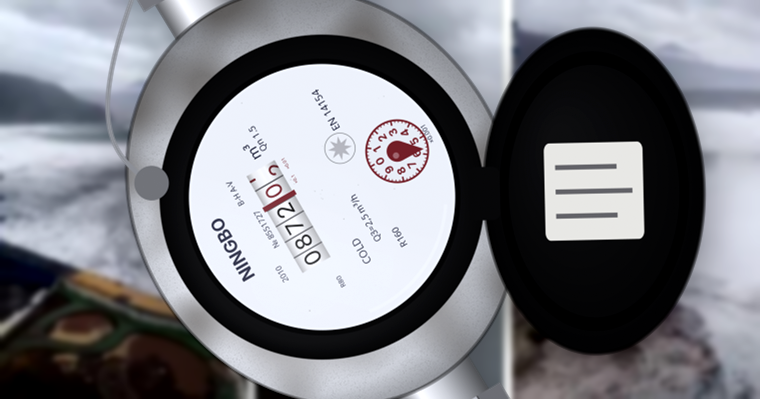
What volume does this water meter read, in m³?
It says 872.015 m³
